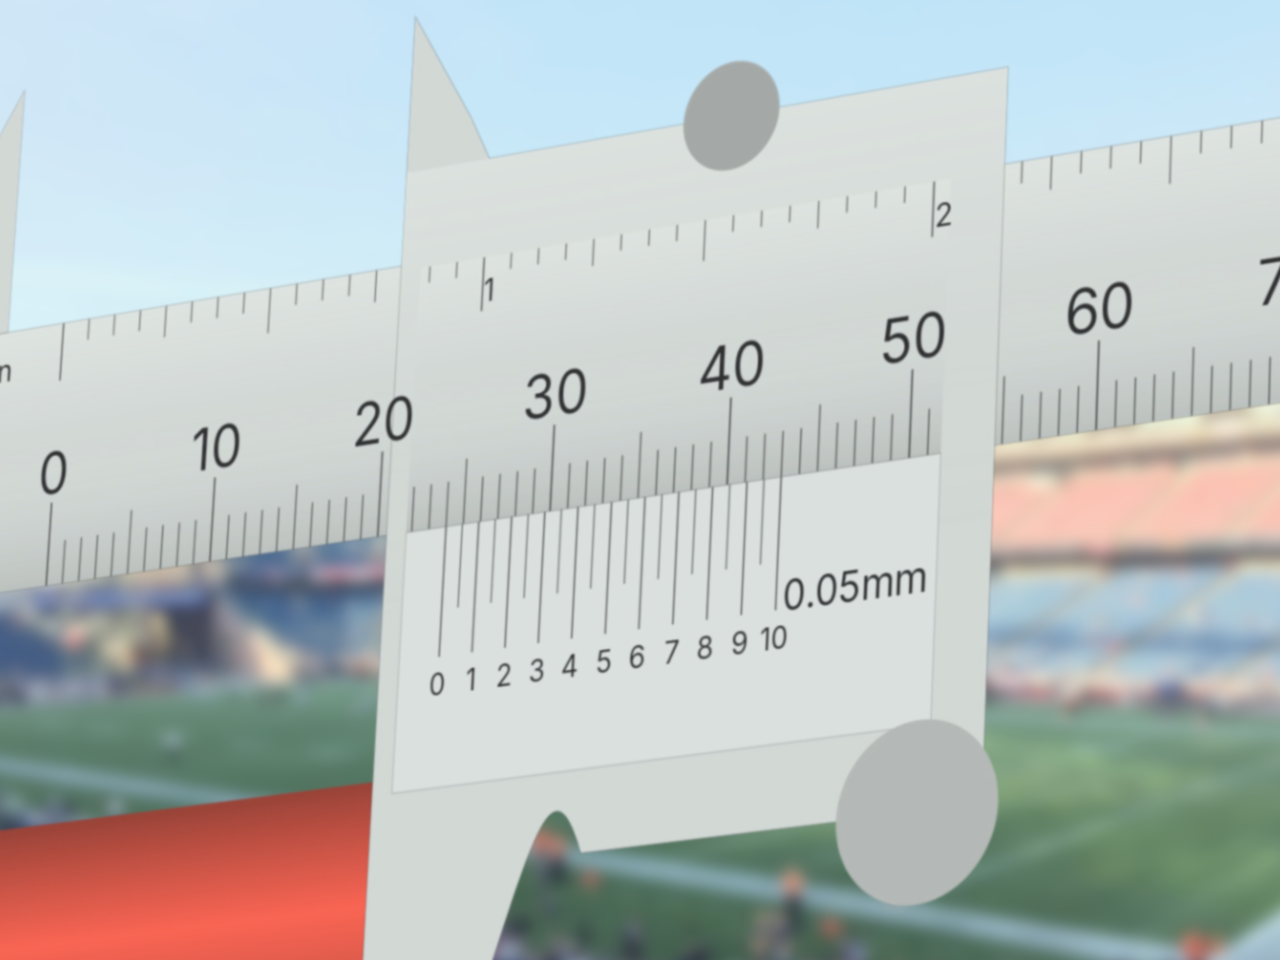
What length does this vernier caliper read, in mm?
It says 24.0 mm
